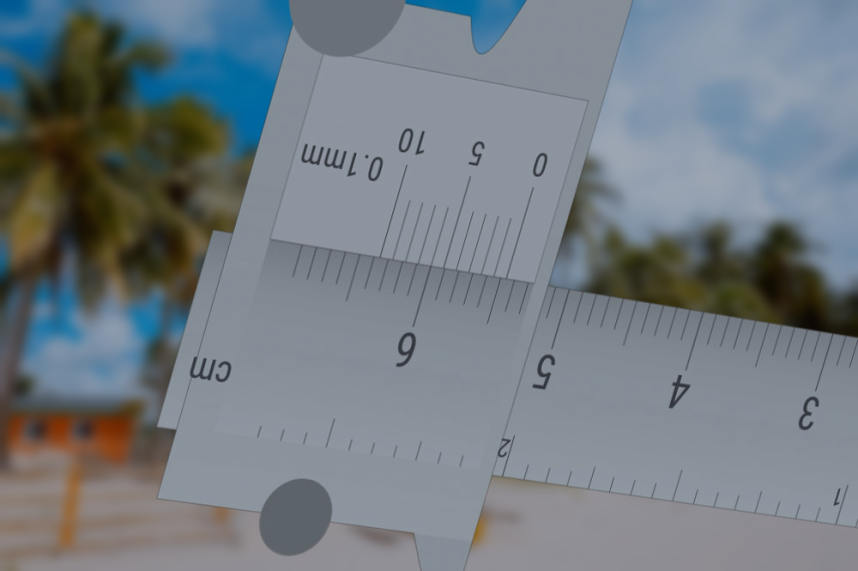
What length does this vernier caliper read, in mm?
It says 54.6 mm
